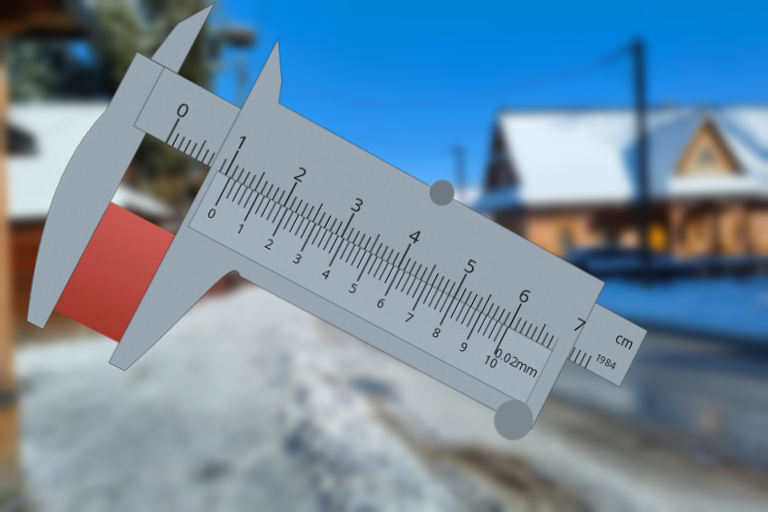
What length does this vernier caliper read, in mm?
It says 10.8 mm
